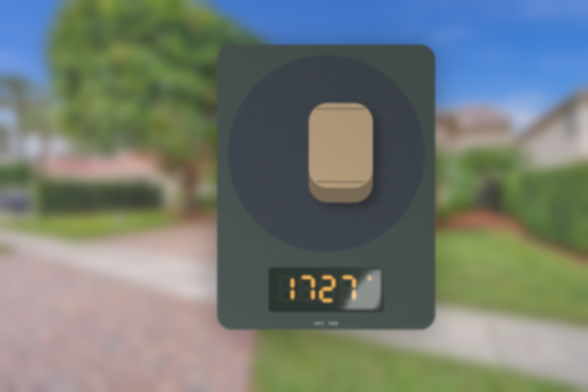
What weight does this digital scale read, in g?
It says 1727 g
